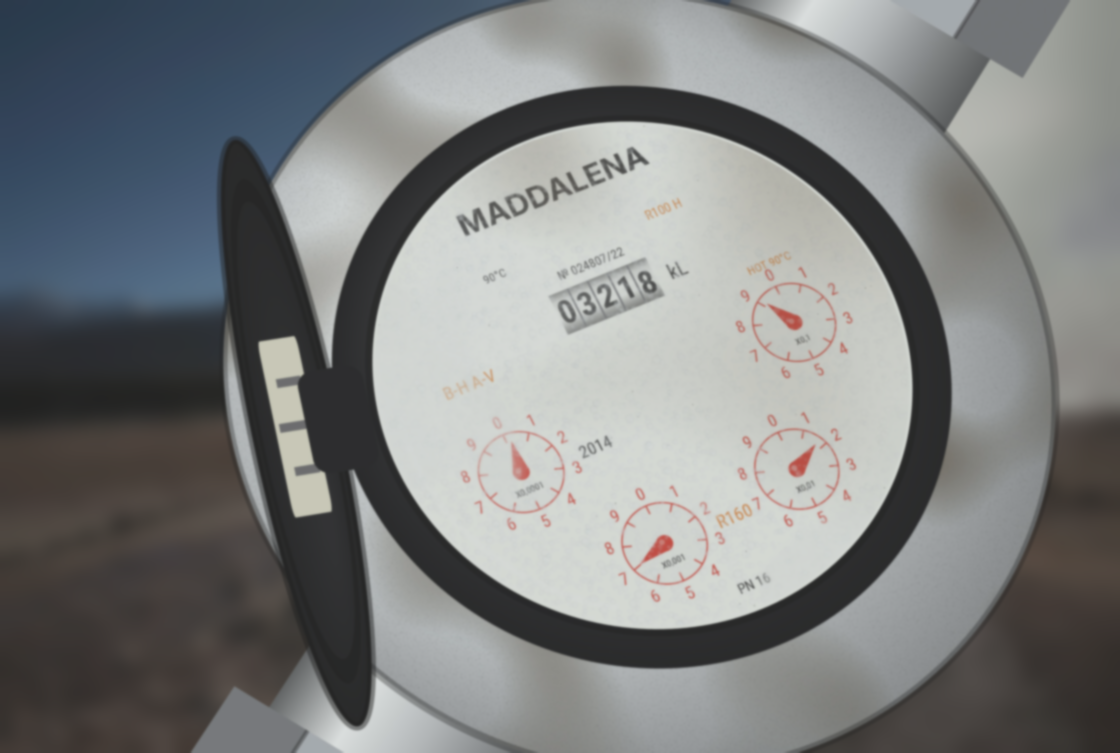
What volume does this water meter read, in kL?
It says 3217.9170 kL
